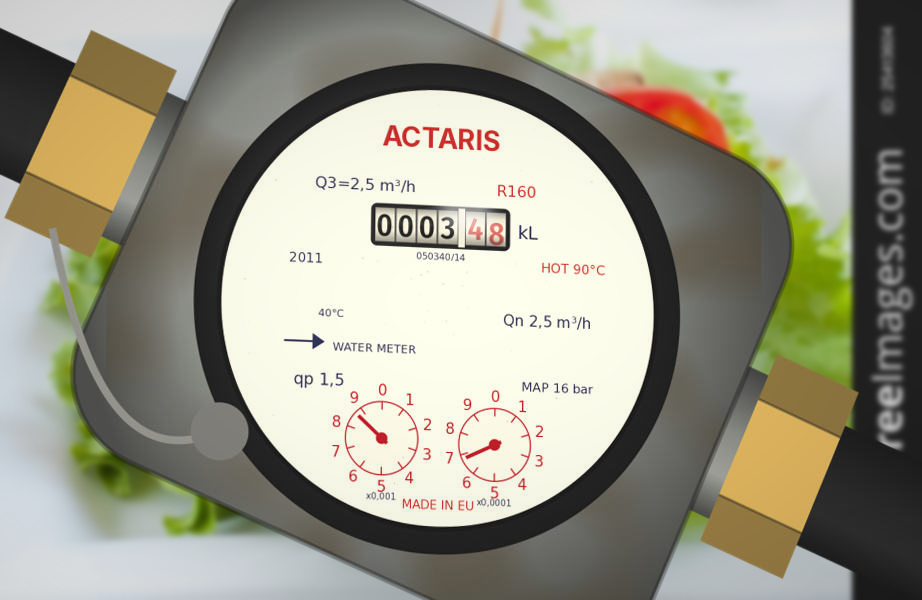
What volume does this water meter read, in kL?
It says 3.4786 kL
